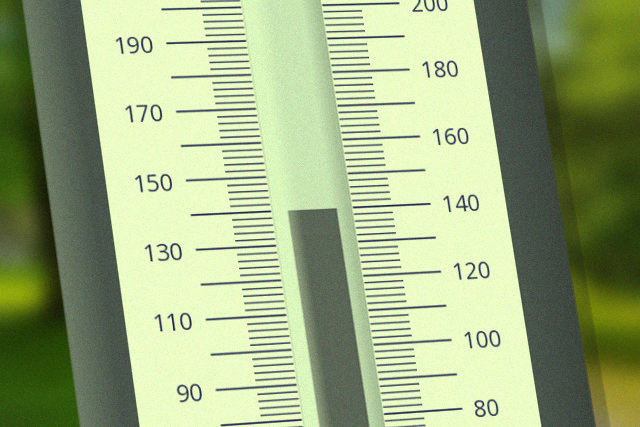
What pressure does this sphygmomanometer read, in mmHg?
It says 140 mmHg
